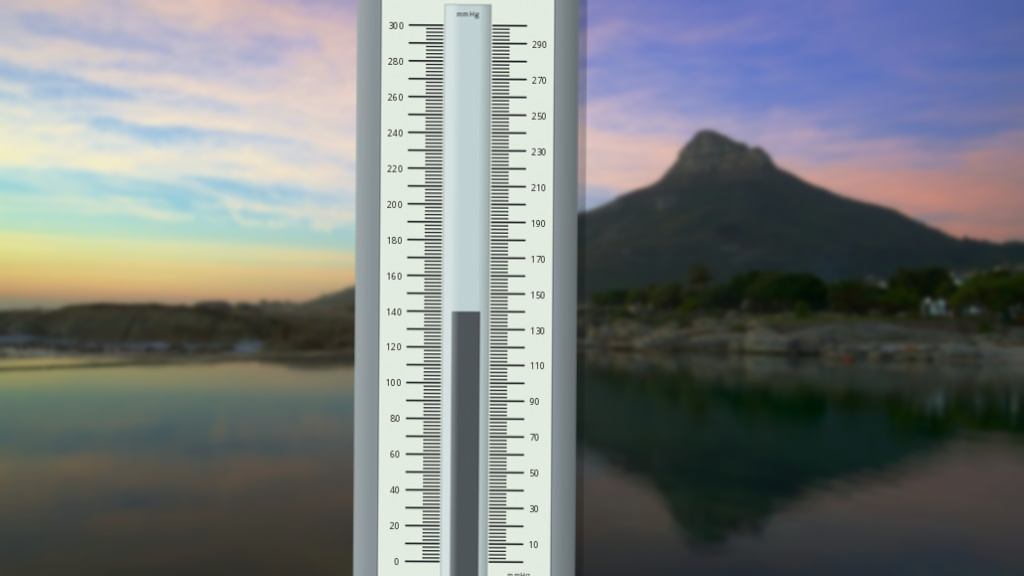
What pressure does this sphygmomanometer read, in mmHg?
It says 140 mmHg
